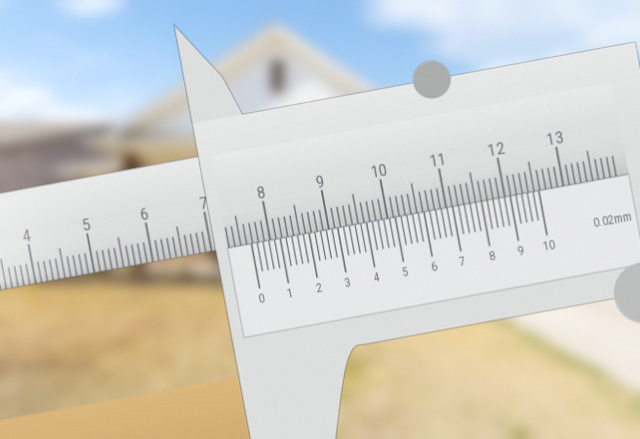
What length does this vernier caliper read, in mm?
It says 76.8 mm
